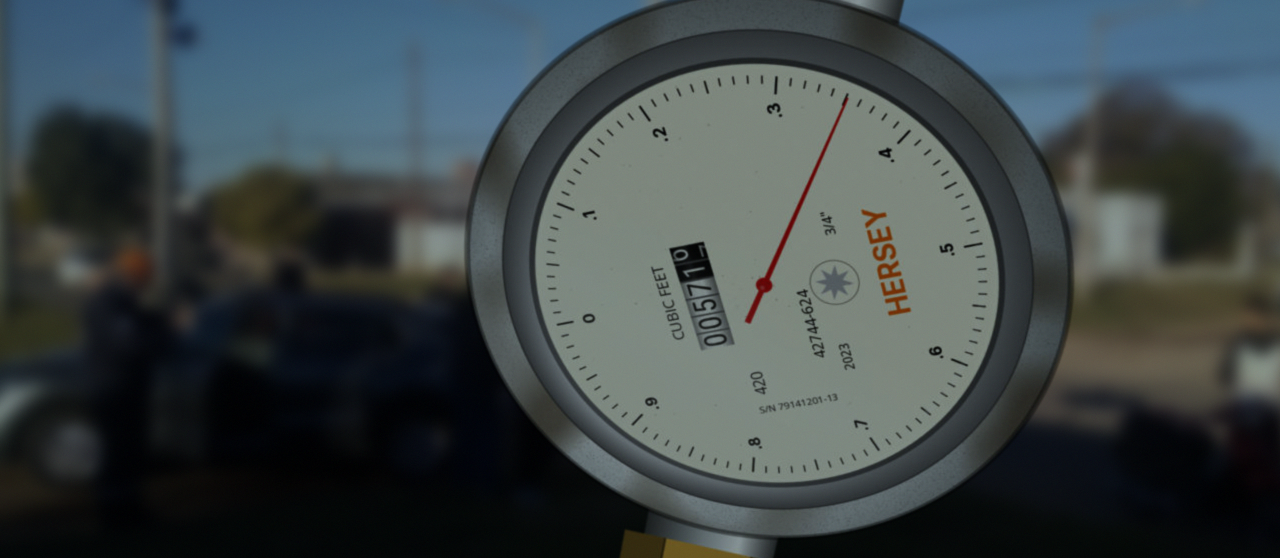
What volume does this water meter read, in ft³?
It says 5716.35 ft³
